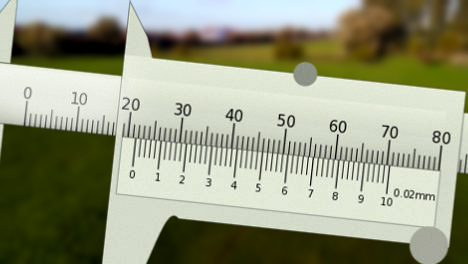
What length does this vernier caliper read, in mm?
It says 21.5 mm
